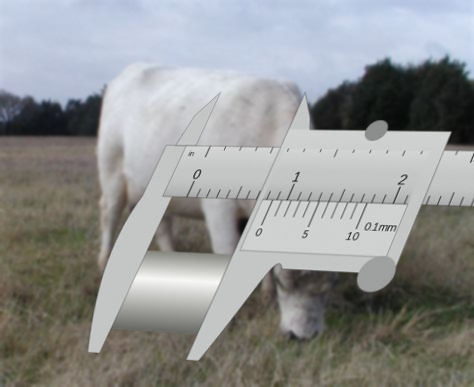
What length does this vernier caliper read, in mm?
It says 8.6 mm
